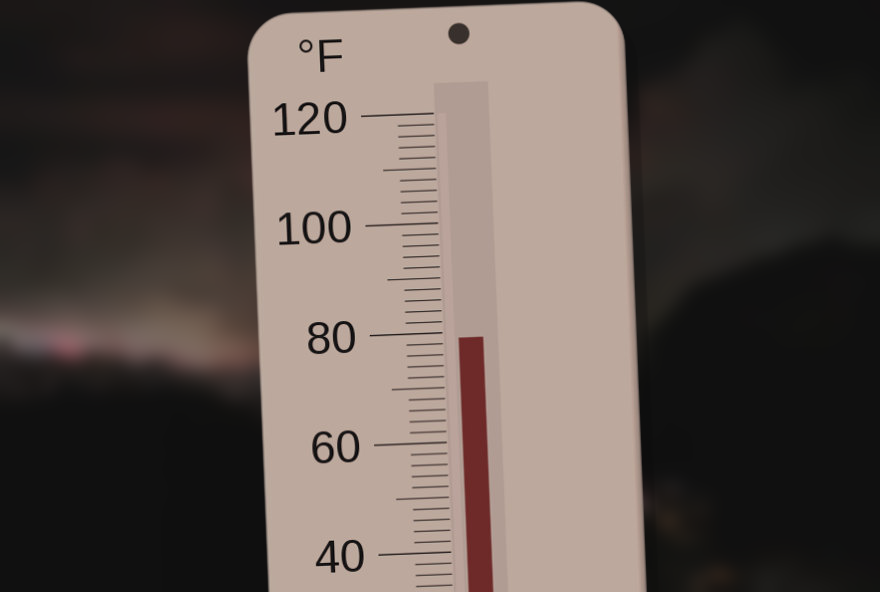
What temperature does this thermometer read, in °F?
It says 79 °F
